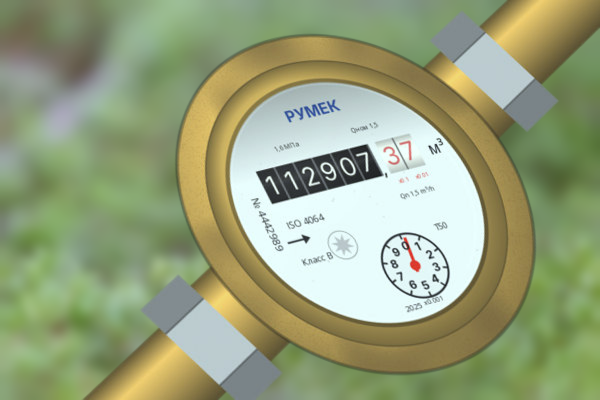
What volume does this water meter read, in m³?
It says 112907.370 m³
